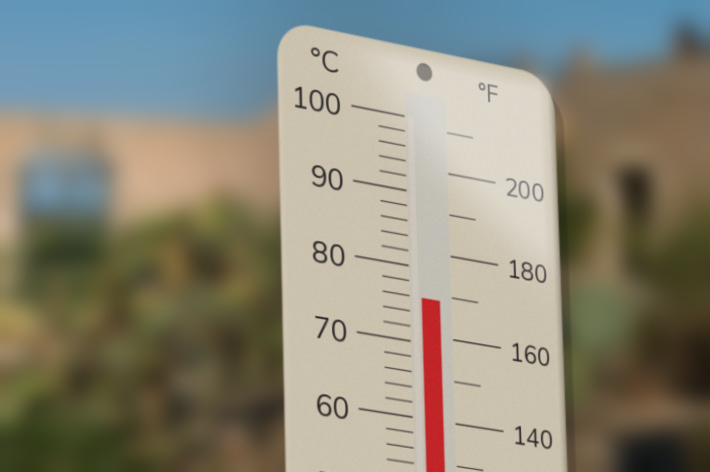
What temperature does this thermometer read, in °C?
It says 76 °C
